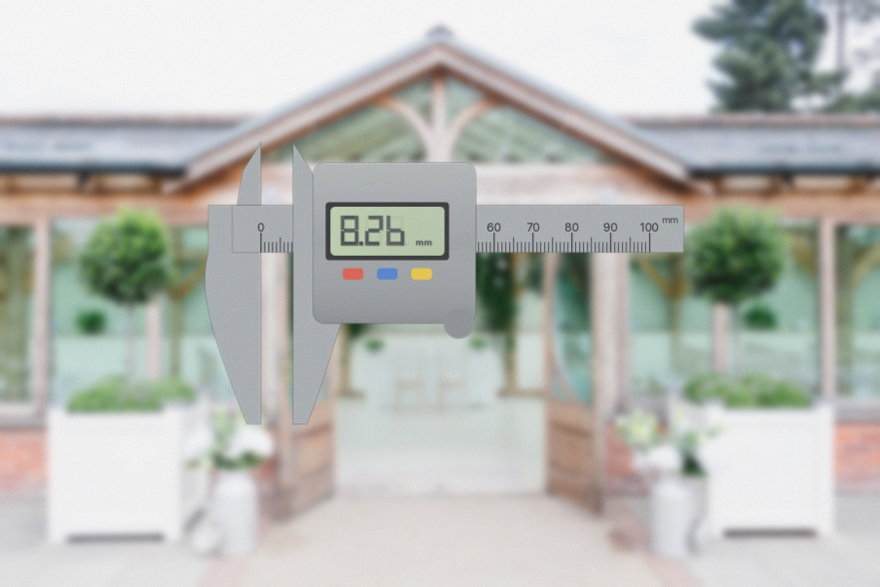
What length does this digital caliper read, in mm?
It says 8.26 mm
